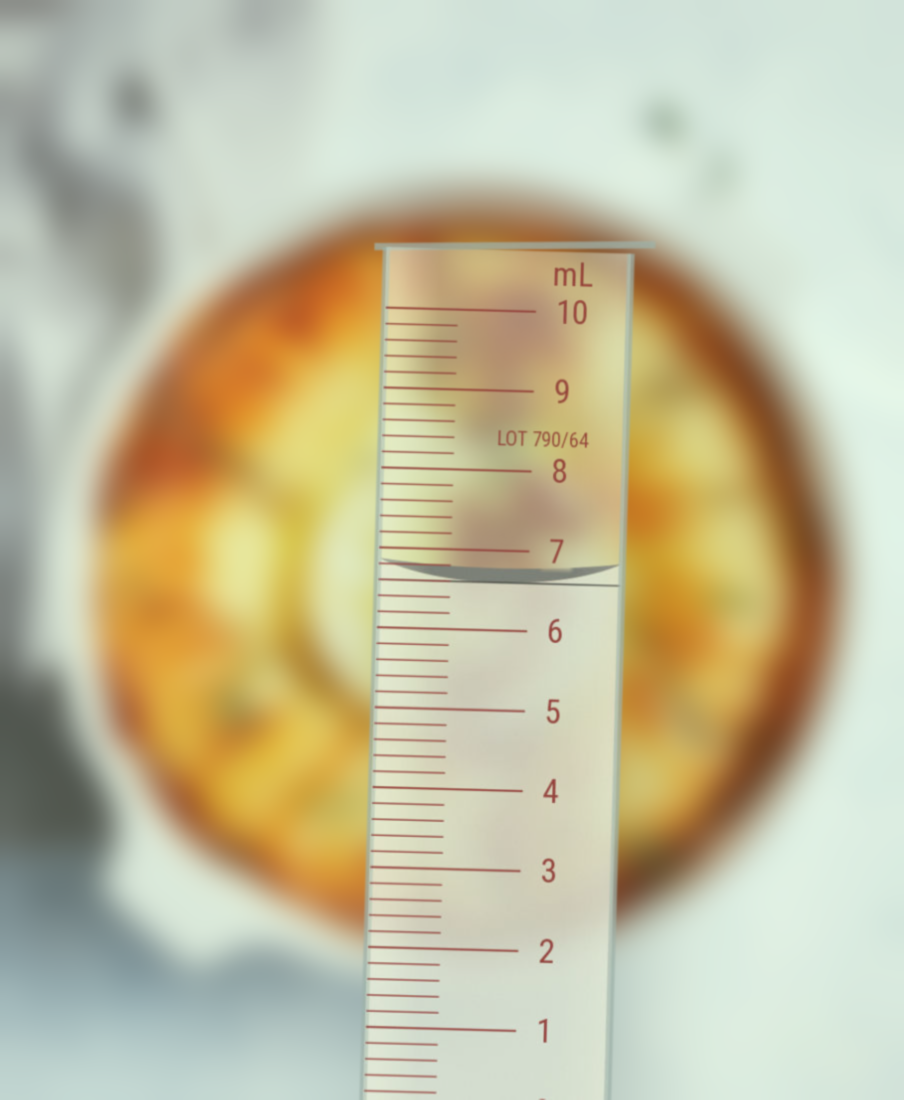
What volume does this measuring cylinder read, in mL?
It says 6.6 mL
